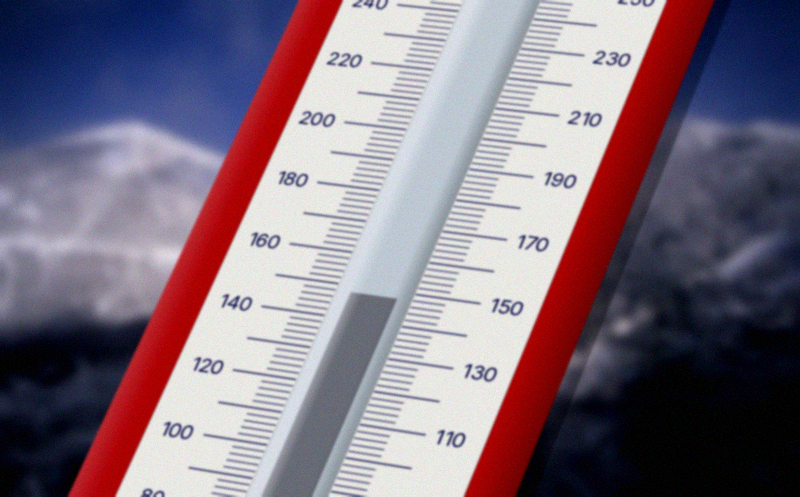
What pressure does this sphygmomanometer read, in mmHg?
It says 148 mmHg
